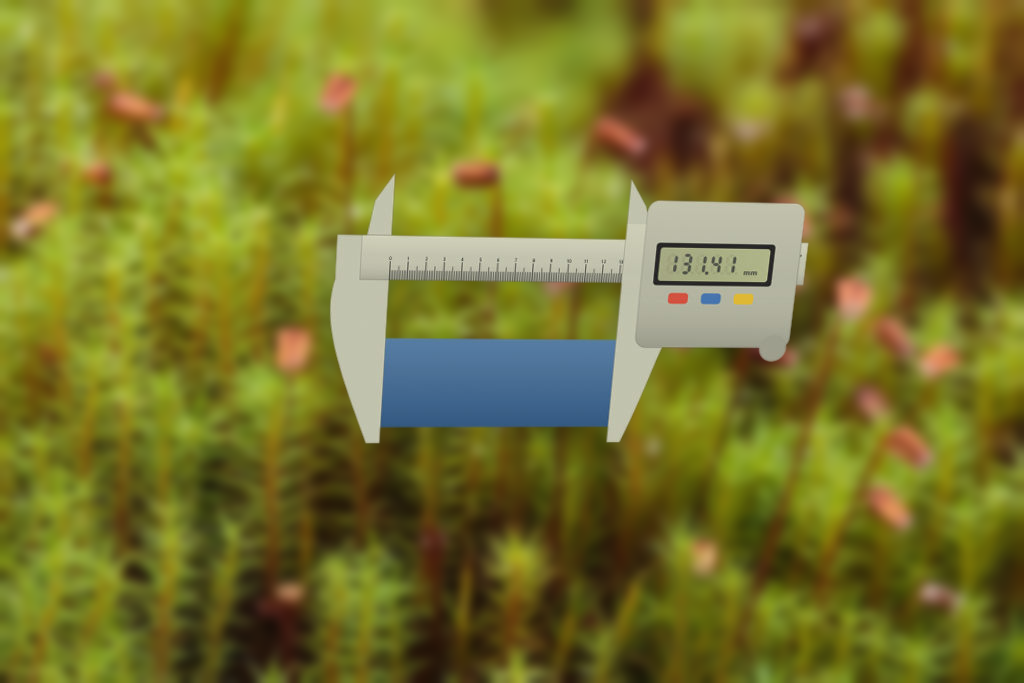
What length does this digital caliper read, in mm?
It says 131.41 mm
